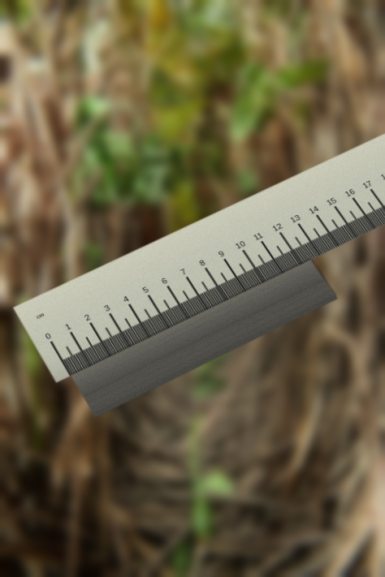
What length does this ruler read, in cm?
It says 12.5 cm
